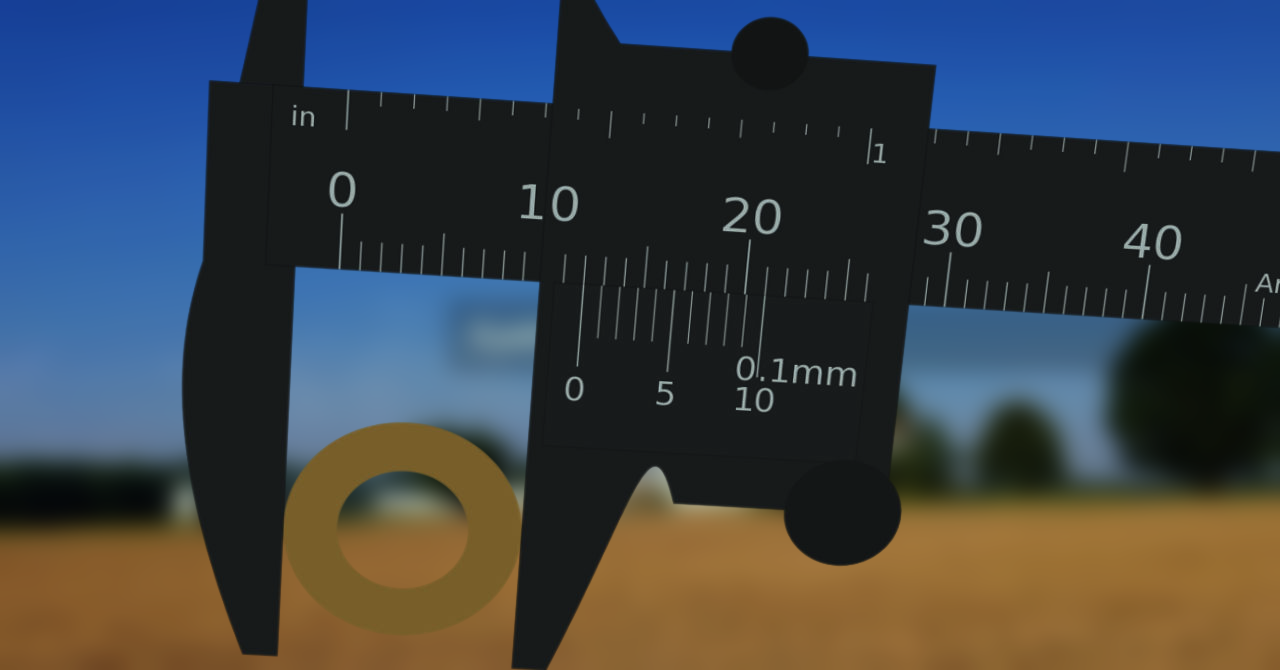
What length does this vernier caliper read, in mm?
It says 12.0 mm
